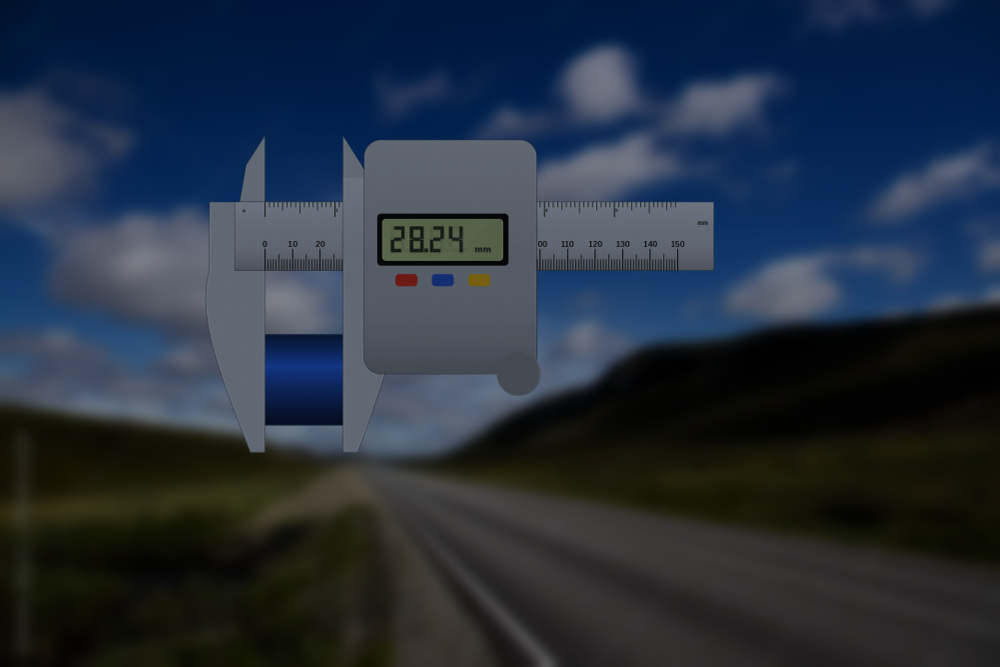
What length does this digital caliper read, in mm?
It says 28.24 mm
